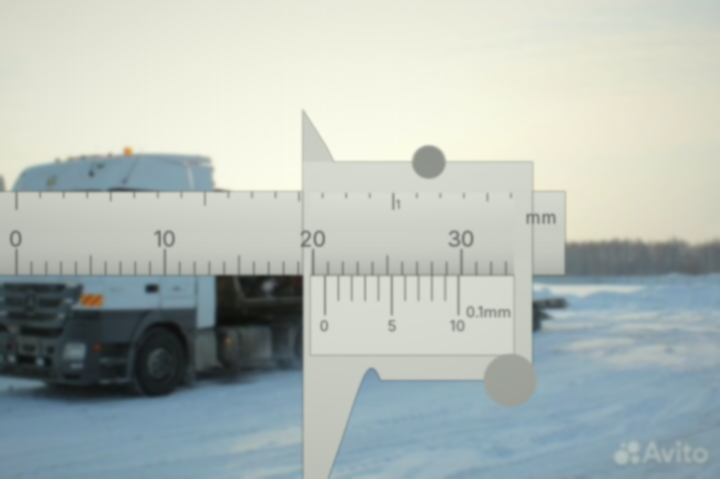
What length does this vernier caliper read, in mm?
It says 20.8 mm
